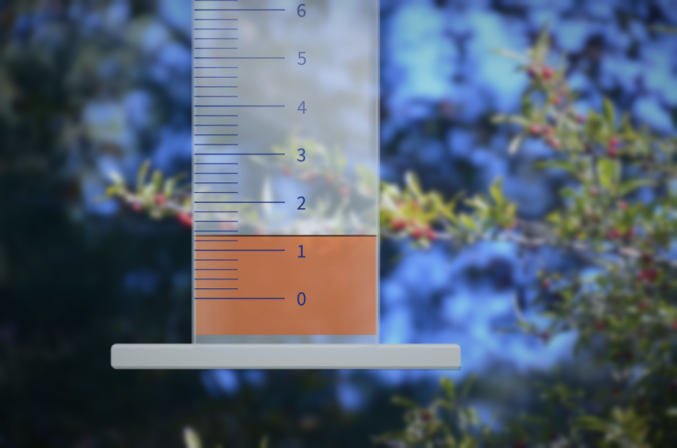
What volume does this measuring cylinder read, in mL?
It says 1.3 mL
